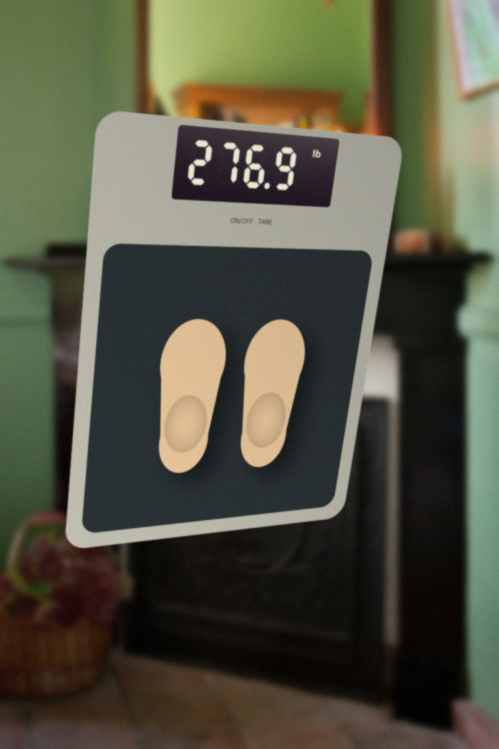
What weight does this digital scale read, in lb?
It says 276.9 lb
